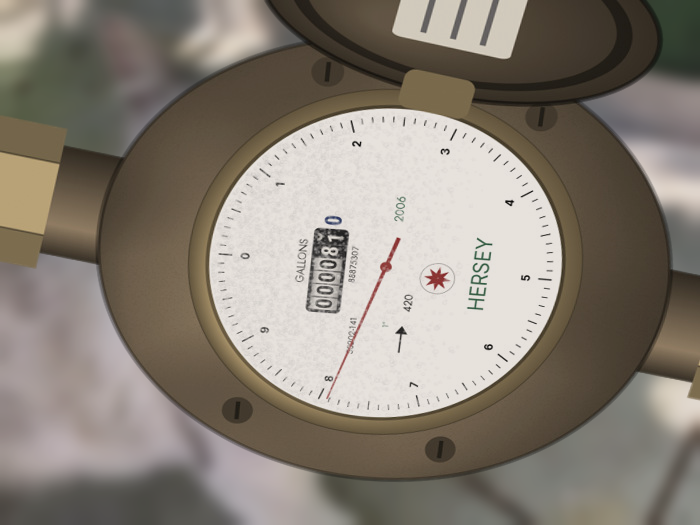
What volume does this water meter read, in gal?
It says 807.9 gal
